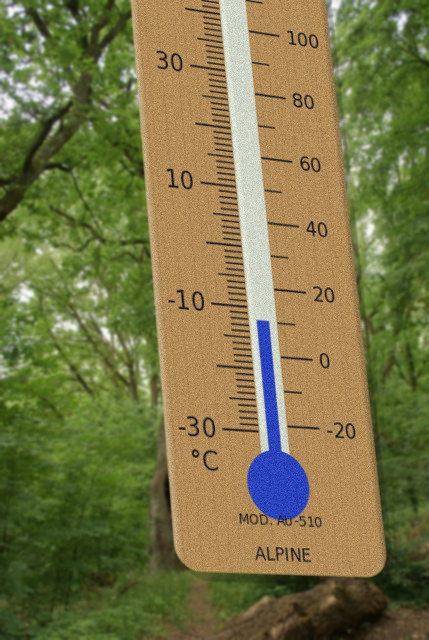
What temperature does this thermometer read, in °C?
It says -12 °C
